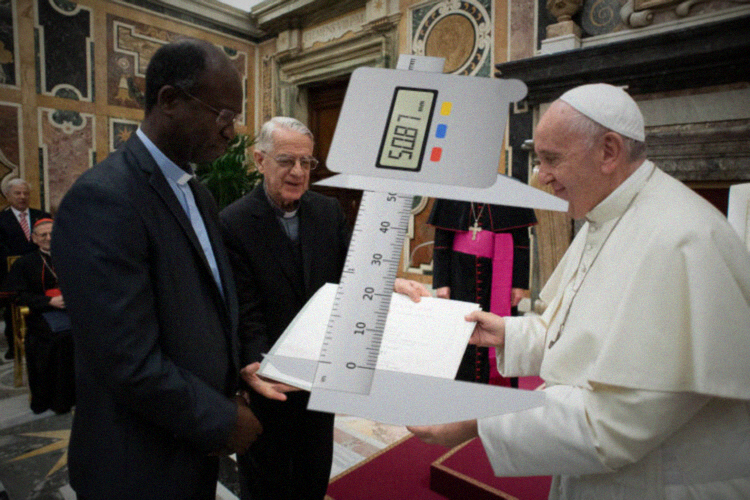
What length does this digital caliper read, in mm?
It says 50.87 mm
